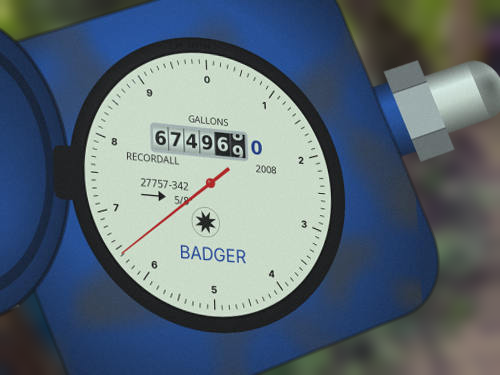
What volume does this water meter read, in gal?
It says 6749686.4 gal
